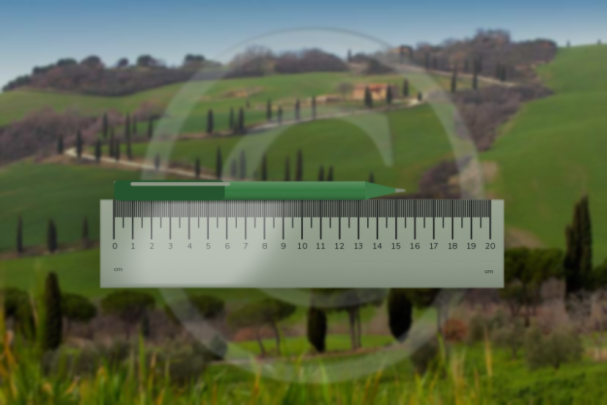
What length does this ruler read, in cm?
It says 15.5 cm
